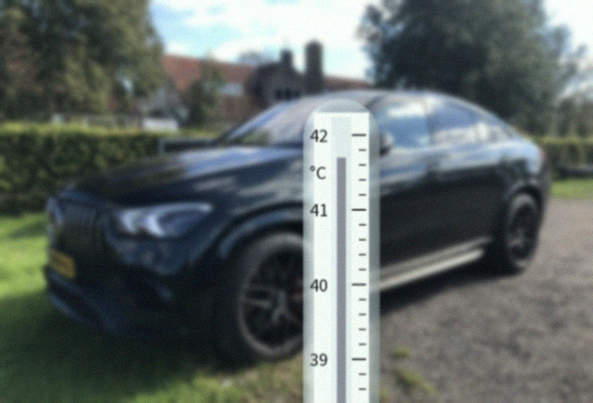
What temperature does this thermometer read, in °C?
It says 41.7 °C
